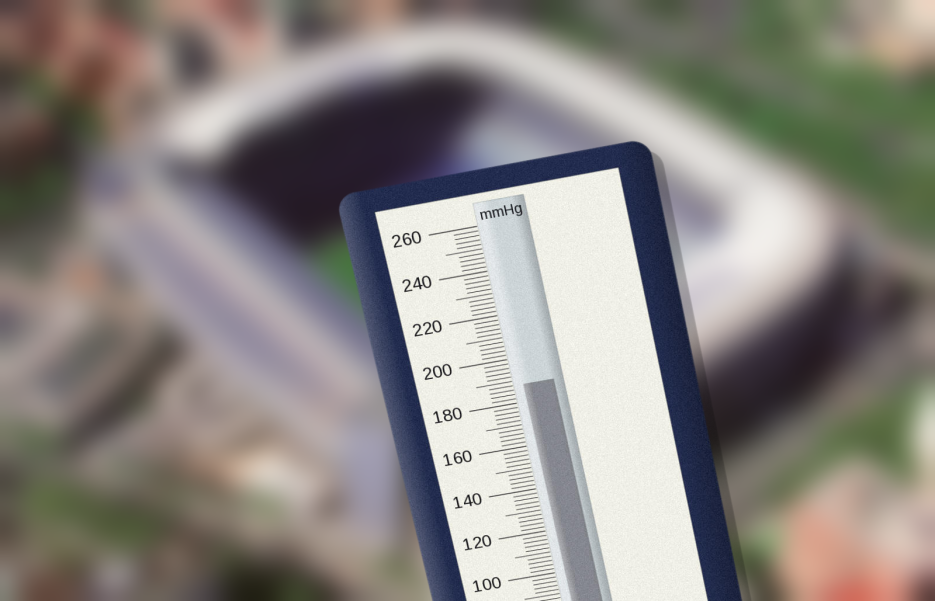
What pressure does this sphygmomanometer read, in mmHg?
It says 188 mmHg
